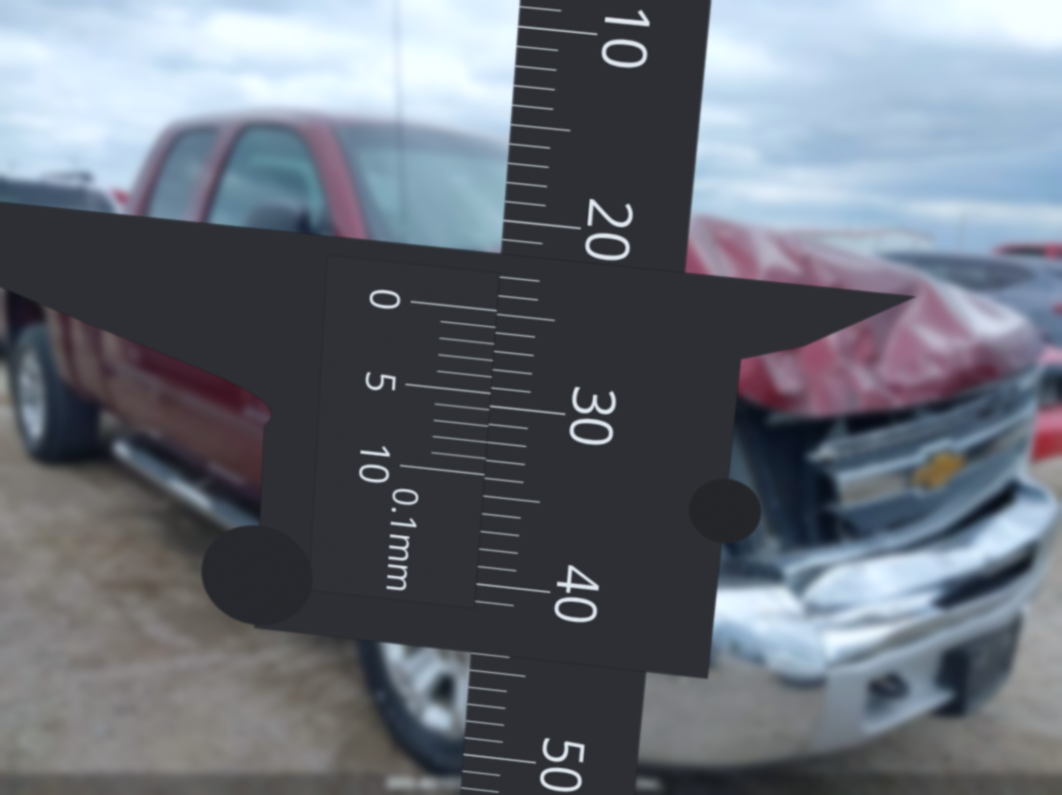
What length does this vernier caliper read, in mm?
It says 24.8 mm
